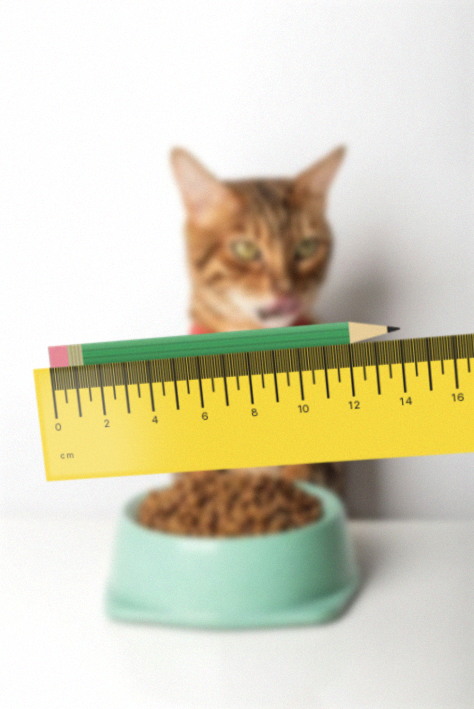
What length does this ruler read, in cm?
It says 14 cm
